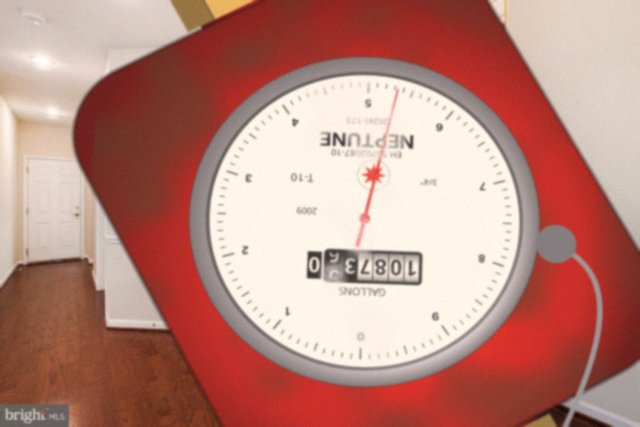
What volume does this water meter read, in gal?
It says 1087355.3 gal
